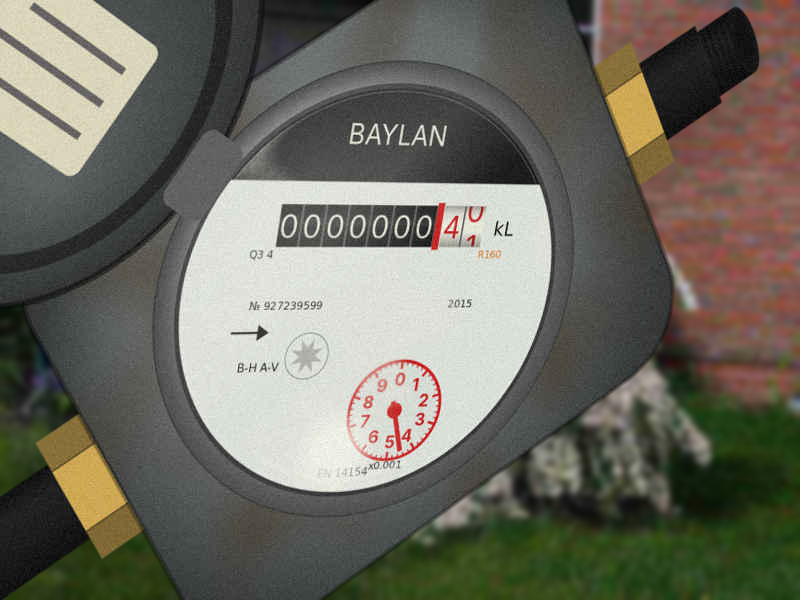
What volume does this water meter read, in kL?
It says 0.404 kL
